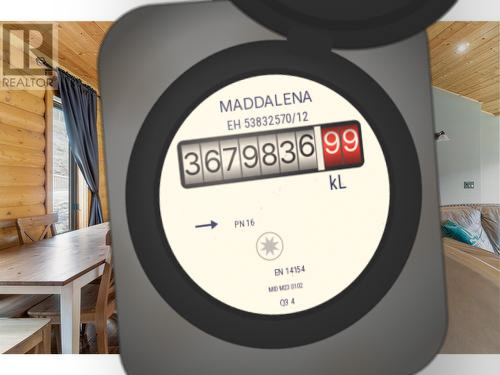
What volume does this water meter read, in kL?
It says 3679836.99 kL
